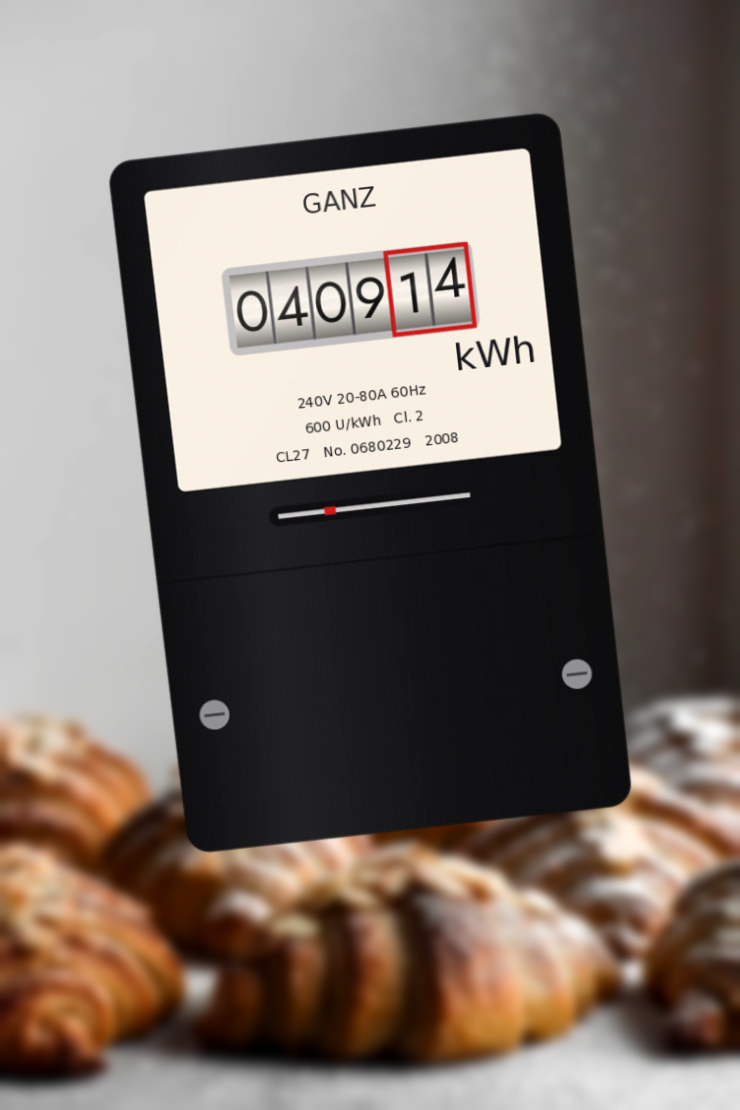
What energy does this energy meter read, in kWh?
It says 409.14 kWh
